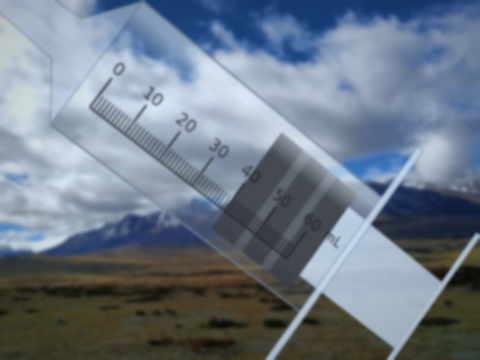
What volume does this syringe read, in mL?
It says 40 mL
